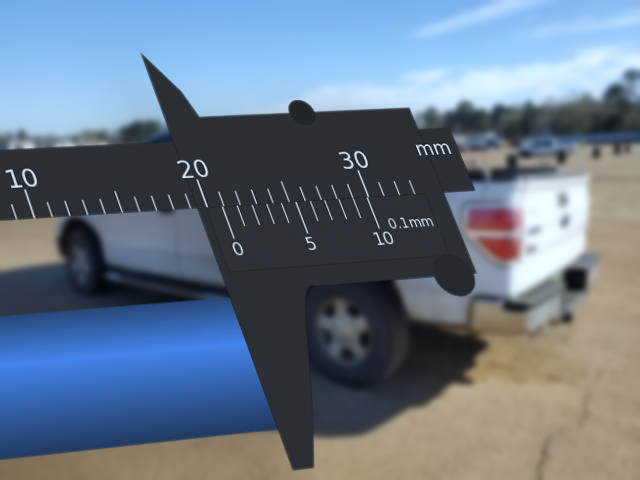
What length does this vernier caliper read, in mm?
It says 20.9 mm
